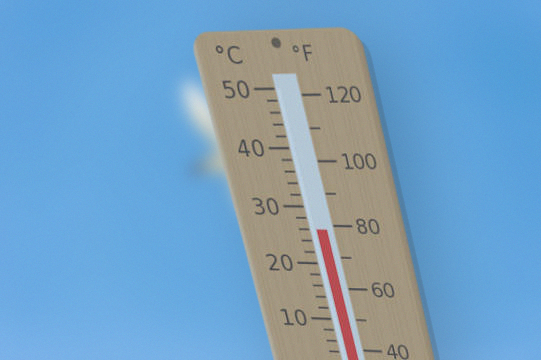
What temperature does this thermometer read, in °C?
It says 26 °C
